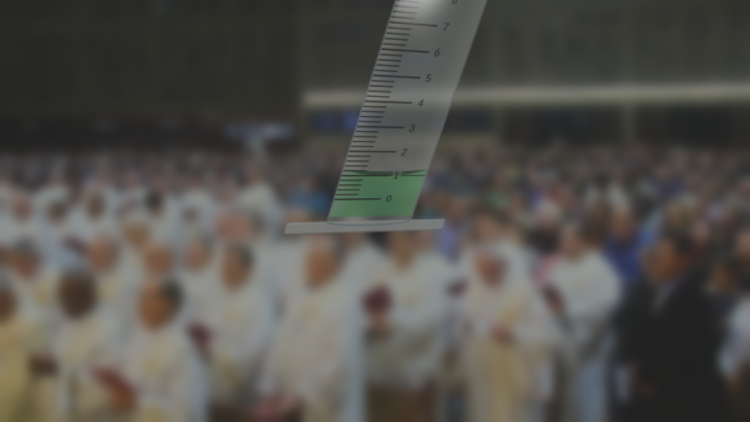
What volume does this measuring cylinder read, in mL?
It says 1 mL
